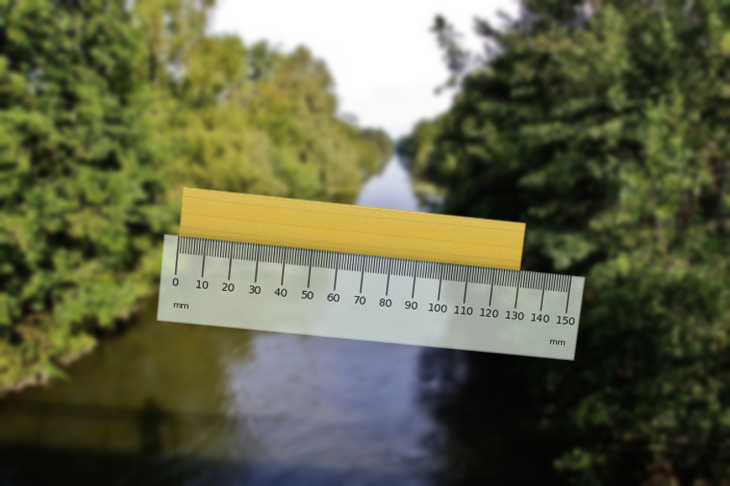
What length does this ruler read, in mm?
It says 130 mm
